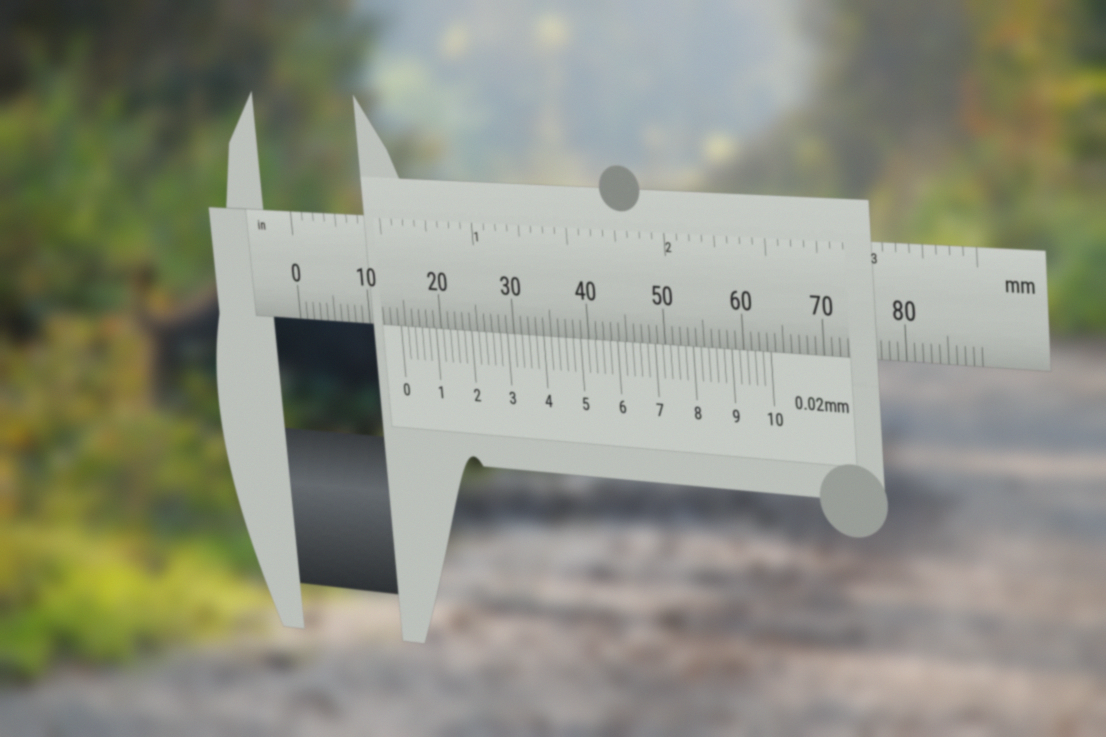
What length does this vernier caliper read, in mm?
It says 14.4 mm
